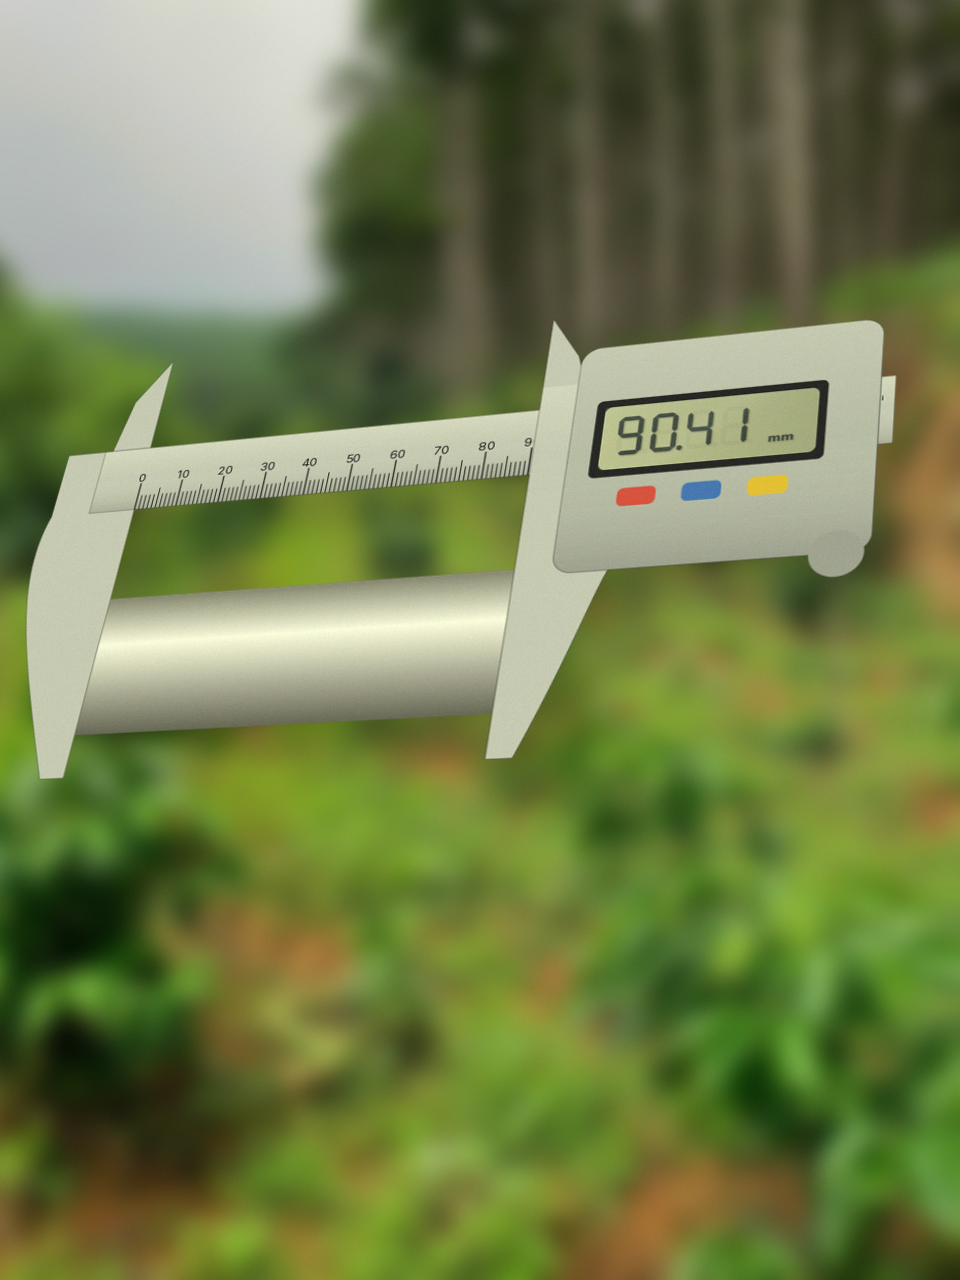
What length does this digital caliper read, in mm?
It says 90.41 mm
